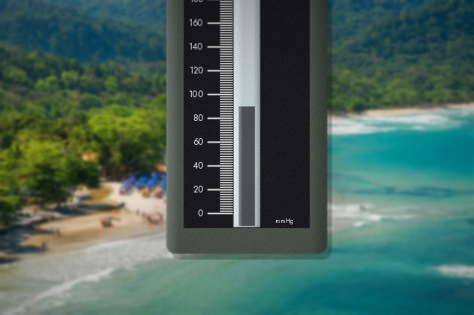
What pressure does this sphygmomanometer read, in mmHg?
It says 90 mmHg
